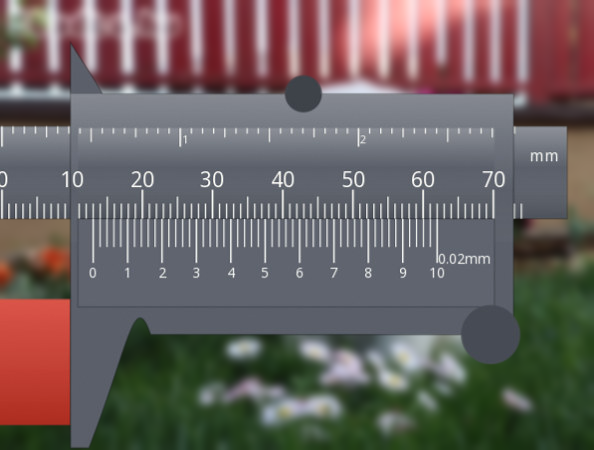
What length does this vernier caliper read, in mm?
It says 13.0 mm
